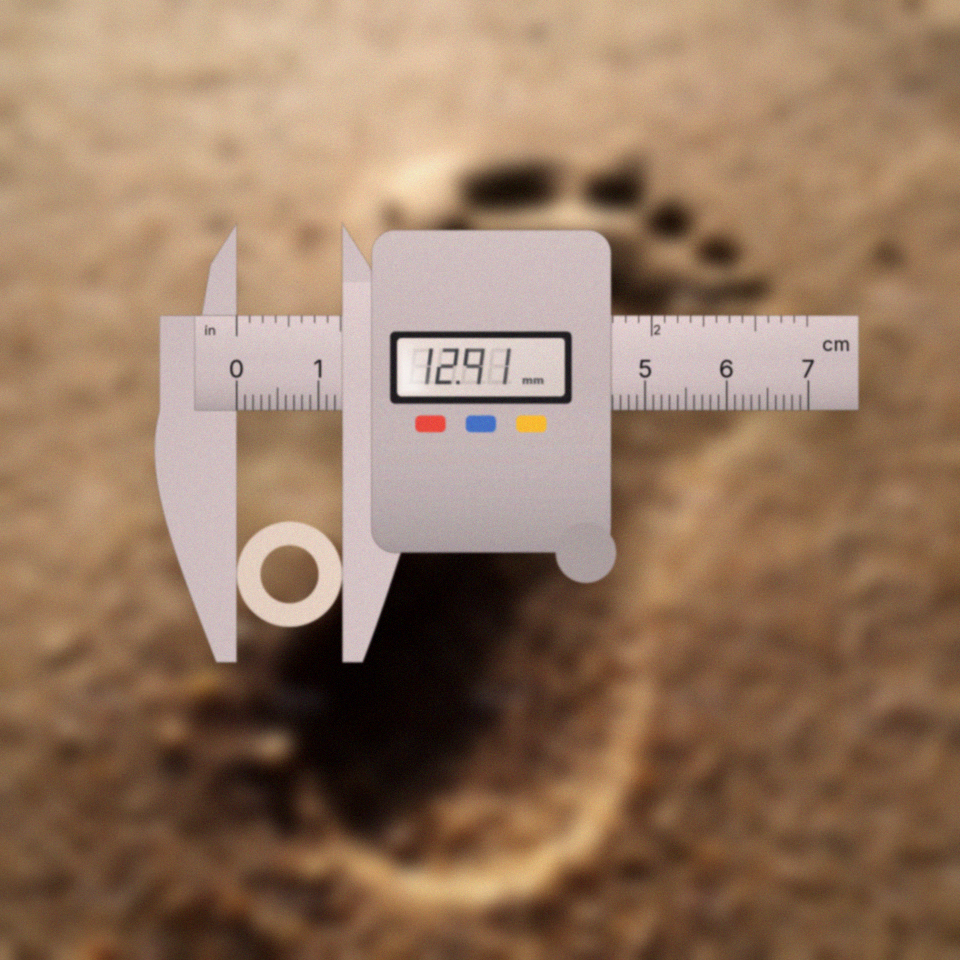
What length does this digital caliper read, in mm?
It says 12.91 mm
